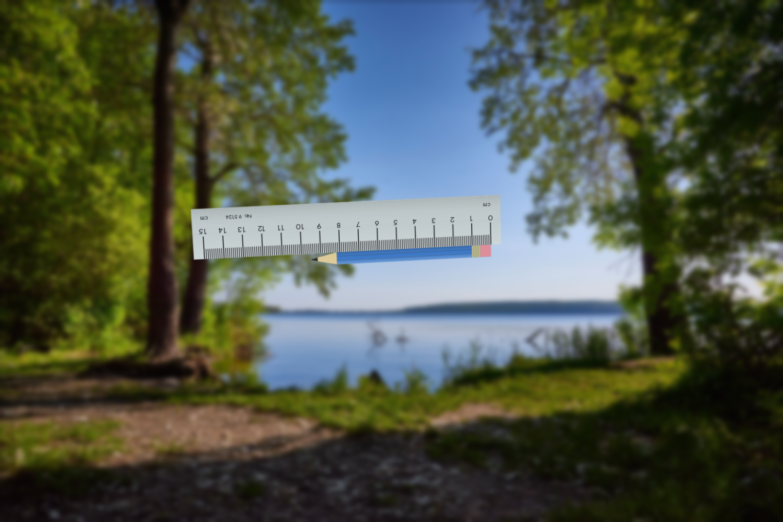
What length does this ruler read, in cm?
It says 9.5 cm
